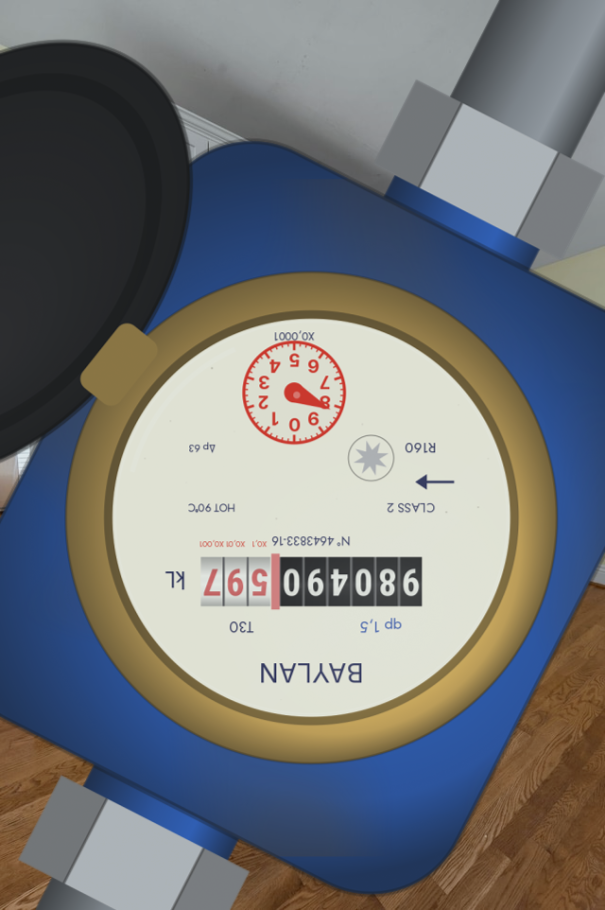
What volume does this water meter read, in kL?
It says 980490.5978 kL
